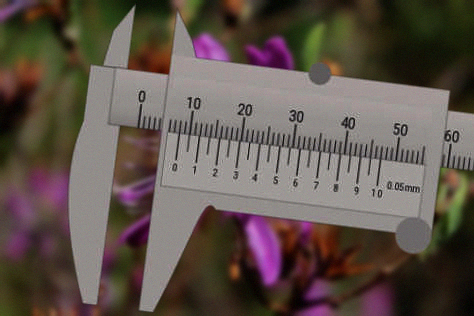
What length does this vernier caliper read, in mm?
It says 8.0 mm
